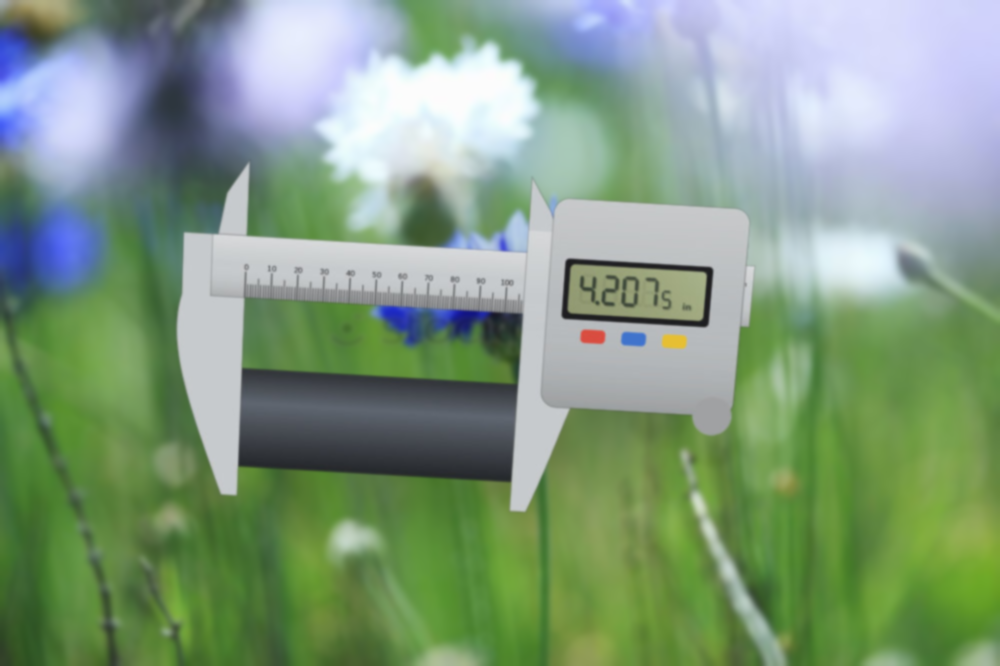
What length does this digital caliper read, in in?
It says 4.2075 in
